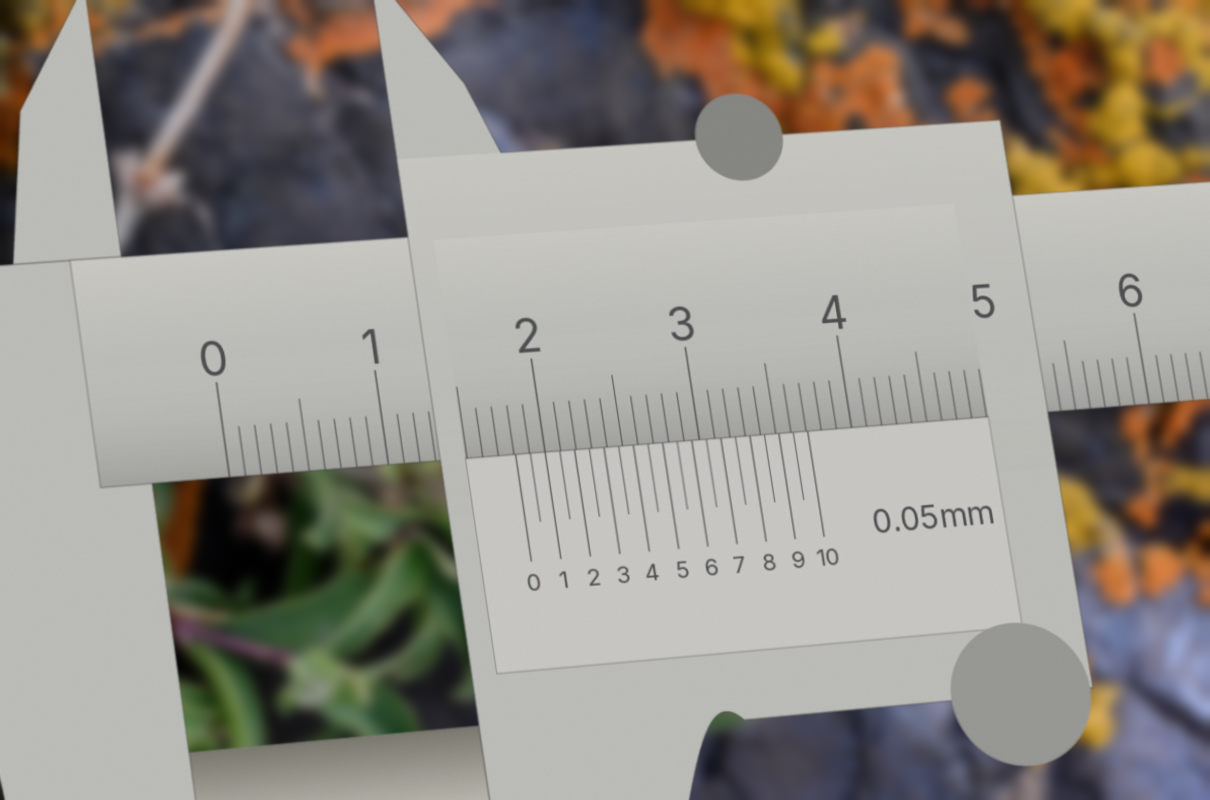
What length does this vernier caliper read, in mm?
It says 18.1 mm
